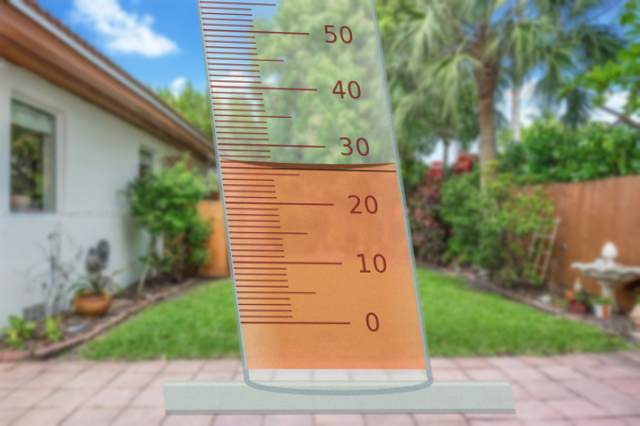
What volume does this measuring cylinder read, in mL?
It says 26 mL
